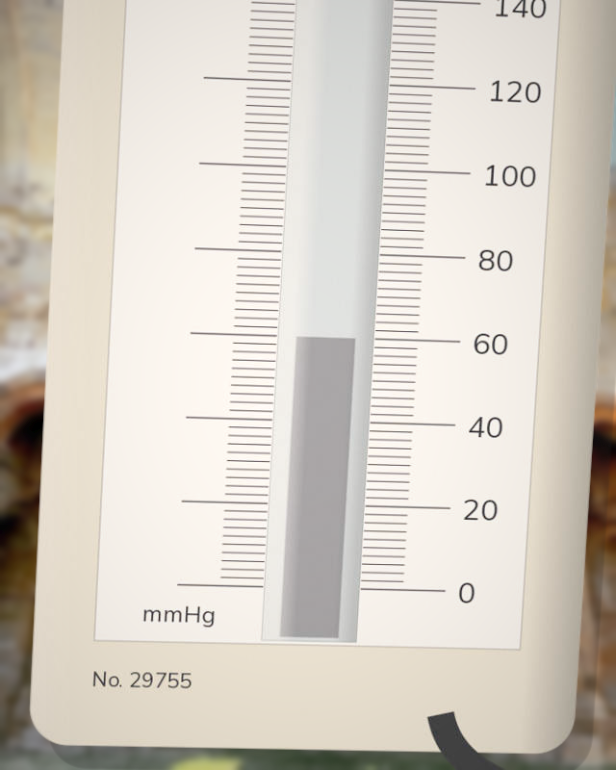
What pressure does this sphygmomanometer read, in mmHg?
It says 60 mmHg
